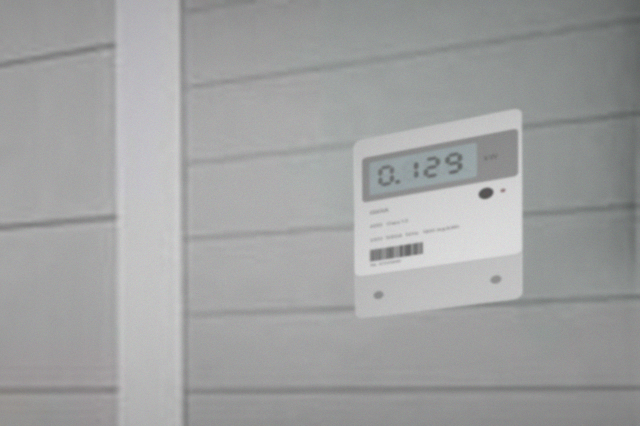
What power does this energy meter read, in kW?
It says 0.129 kW
